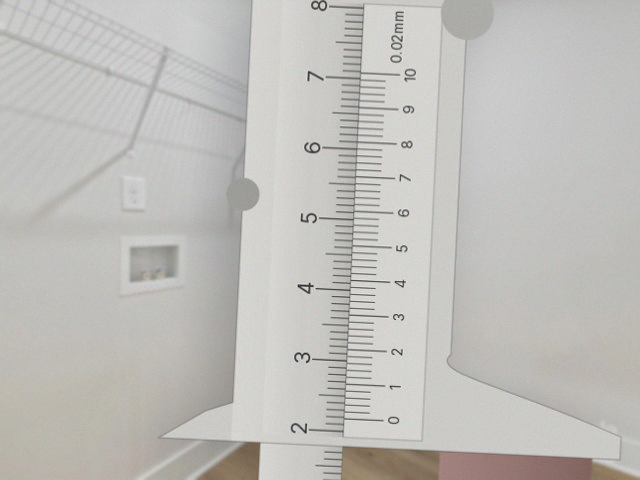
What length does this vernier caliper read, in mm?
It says 21.8 mm
